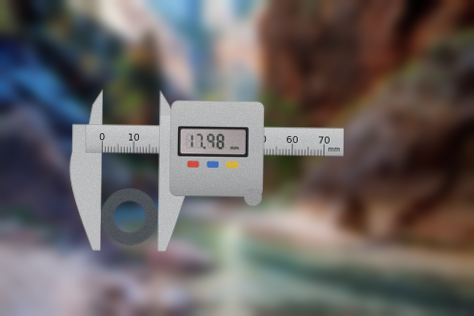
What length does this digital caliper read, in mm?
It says 17.98 mm
